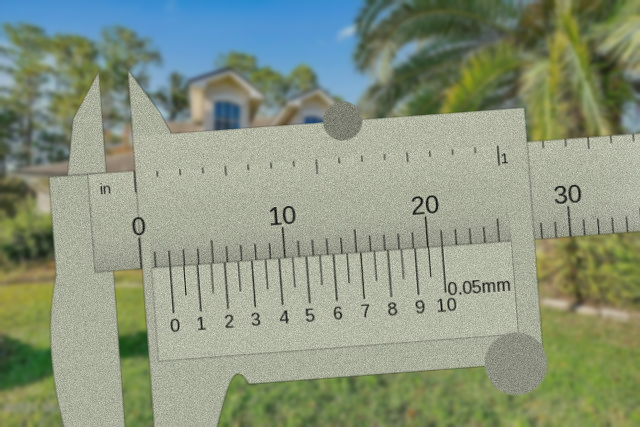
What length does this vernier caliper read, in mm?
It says 2.0 mm
